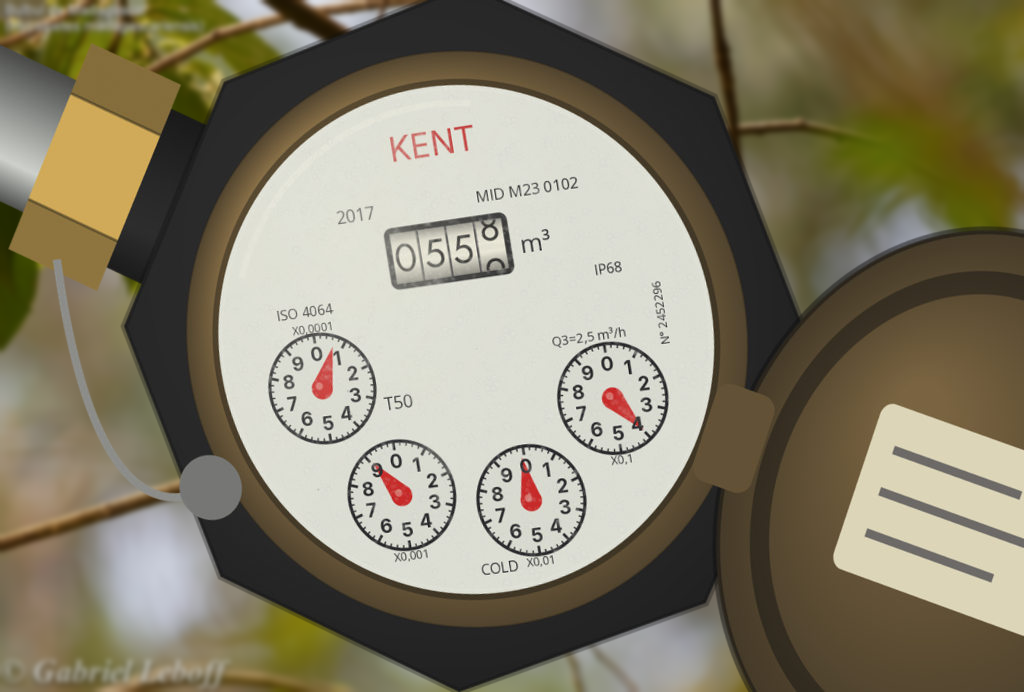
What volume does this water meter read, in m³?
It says 558.3990 m³
